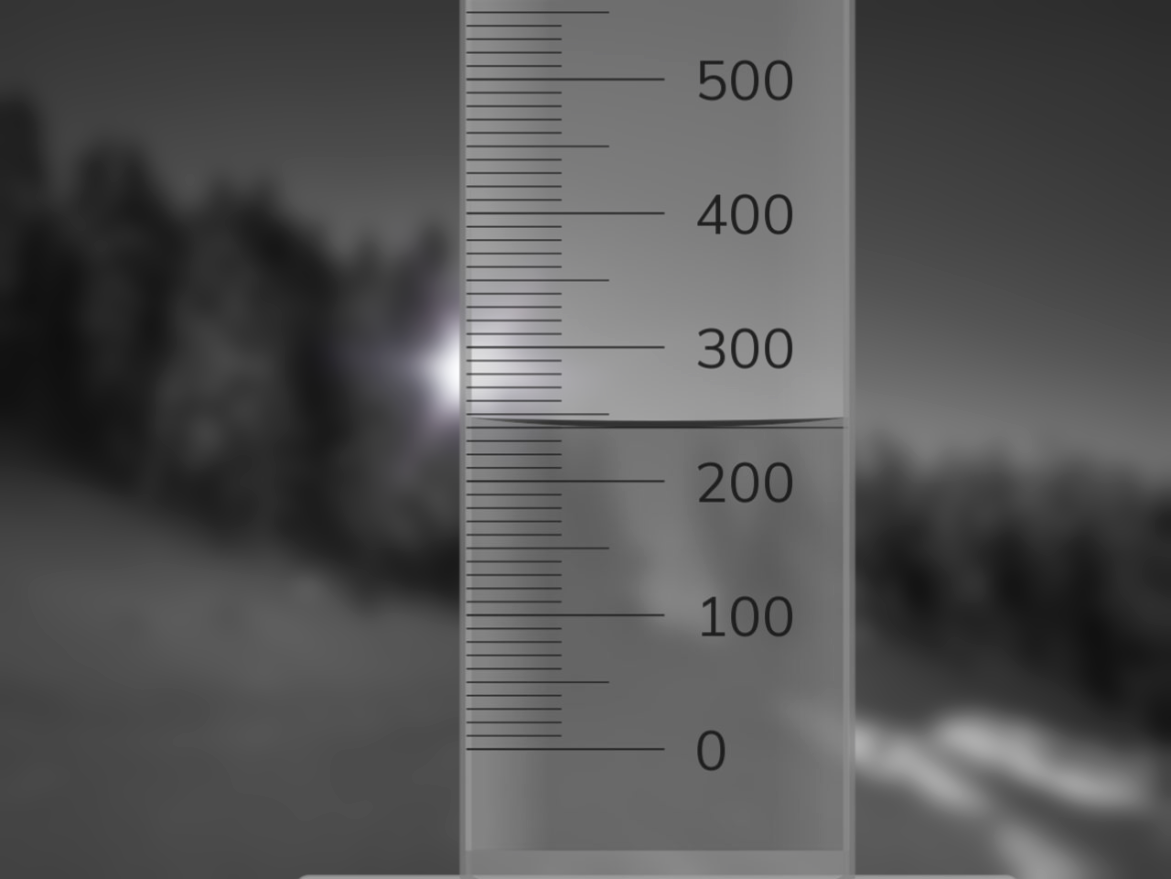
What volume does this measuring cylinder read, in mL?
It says 240 mL
